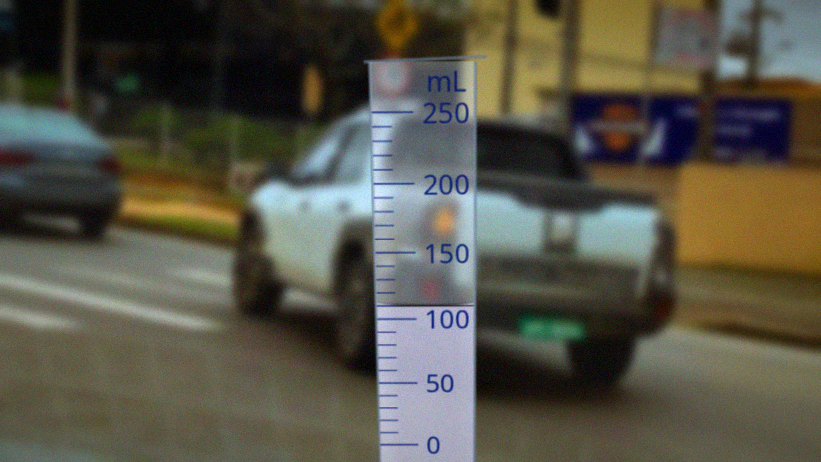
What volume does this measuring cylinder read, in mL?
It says 110 mL
